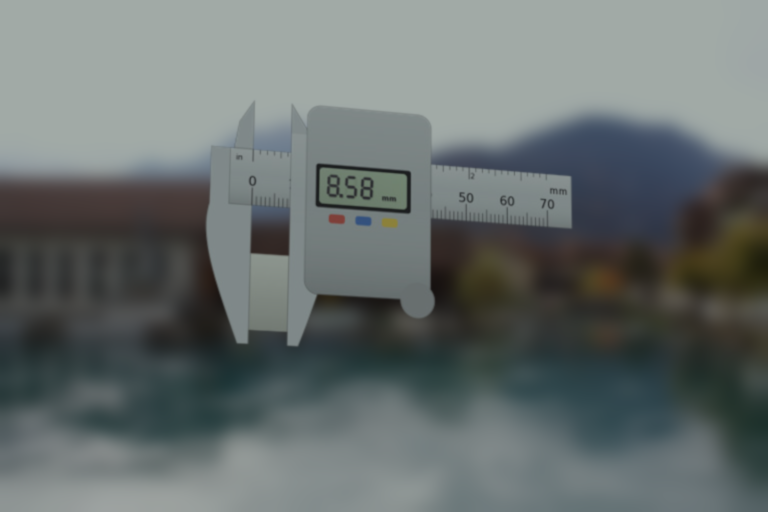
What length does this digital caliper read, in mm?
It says 8.58 mm
